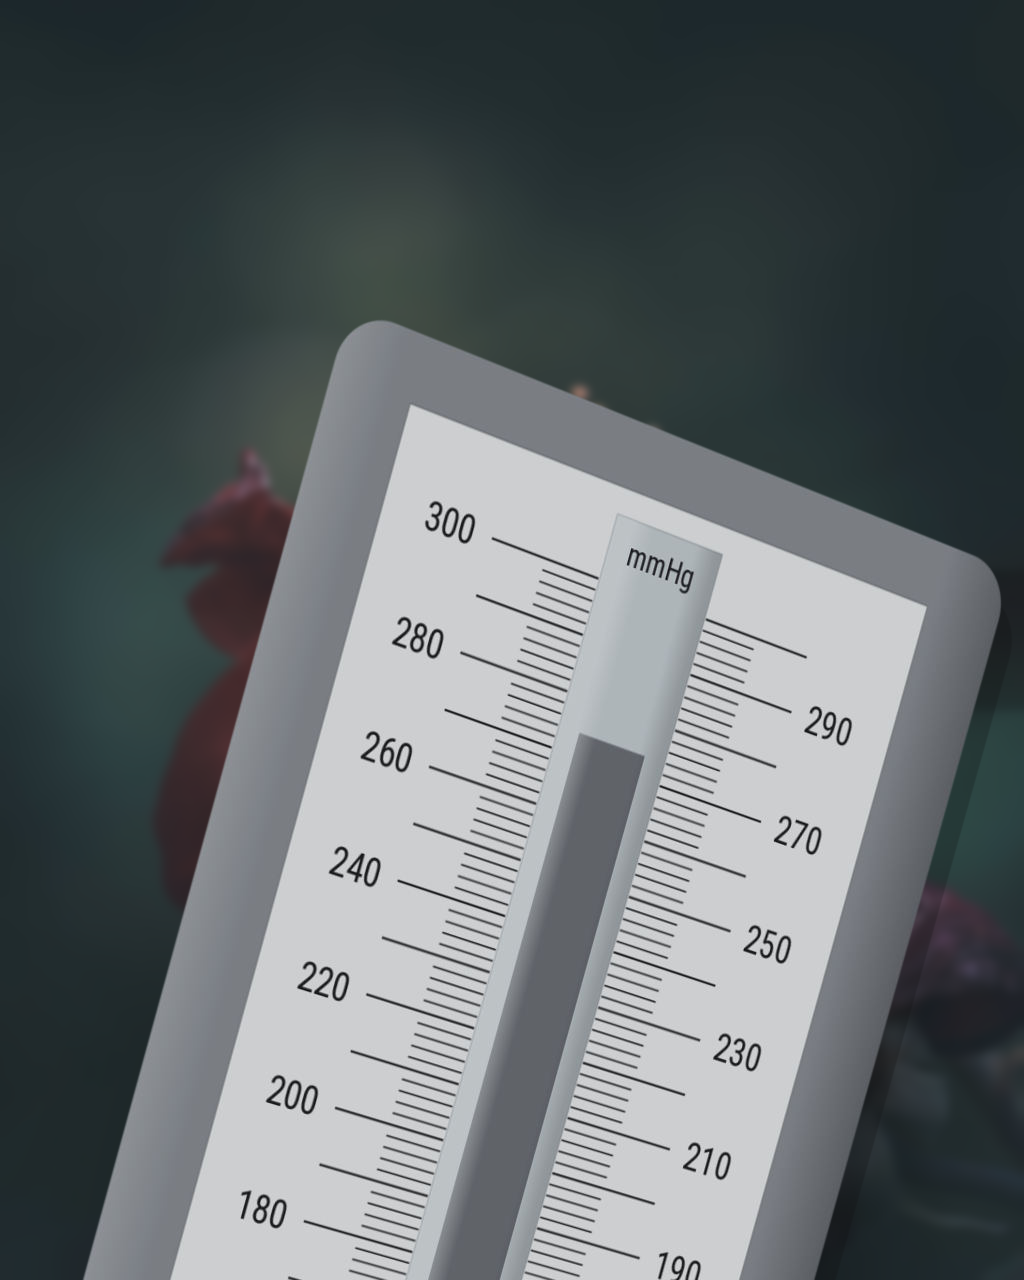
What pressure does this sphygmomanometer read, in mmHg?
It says 274 mmHg
